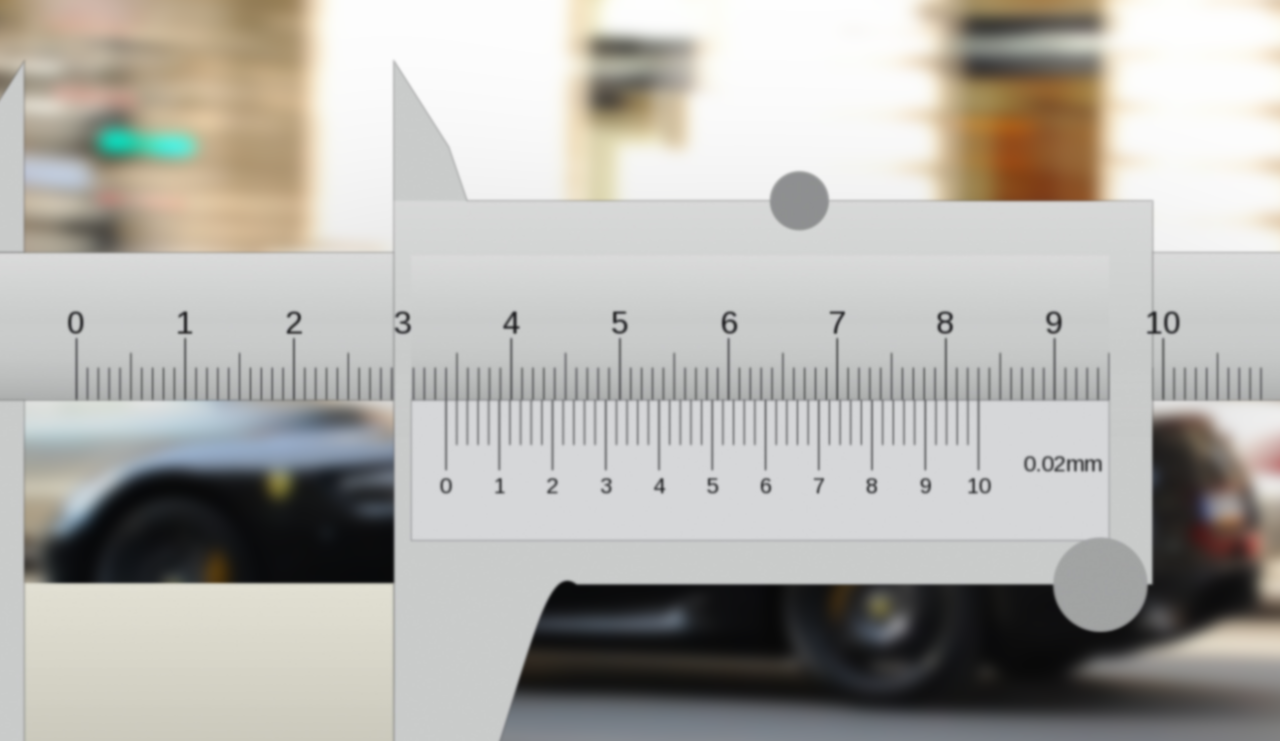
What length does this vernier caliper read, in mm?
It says 34.0 mm
